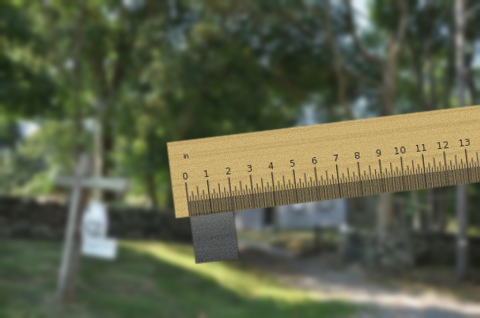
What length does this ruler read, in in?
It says 2 in
